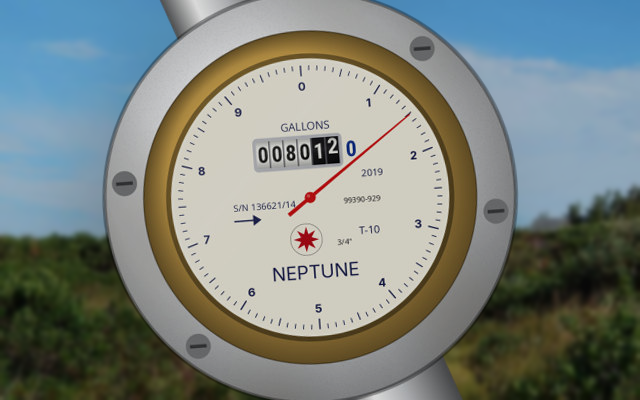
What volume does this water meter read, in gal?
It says 80121.5 gal
